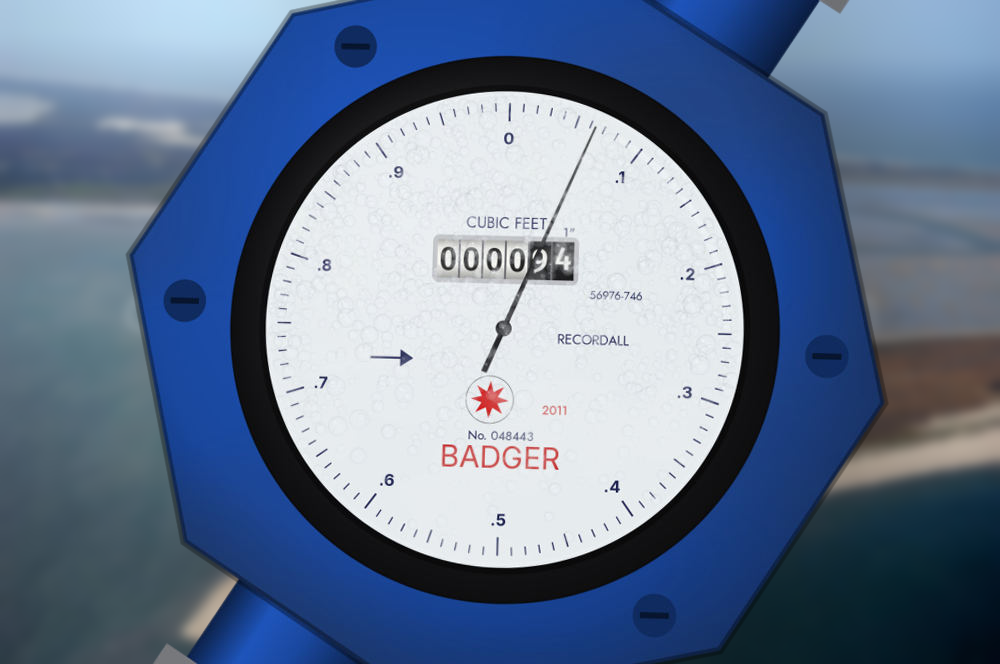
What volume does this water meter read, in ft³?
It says 94.06 ft³
